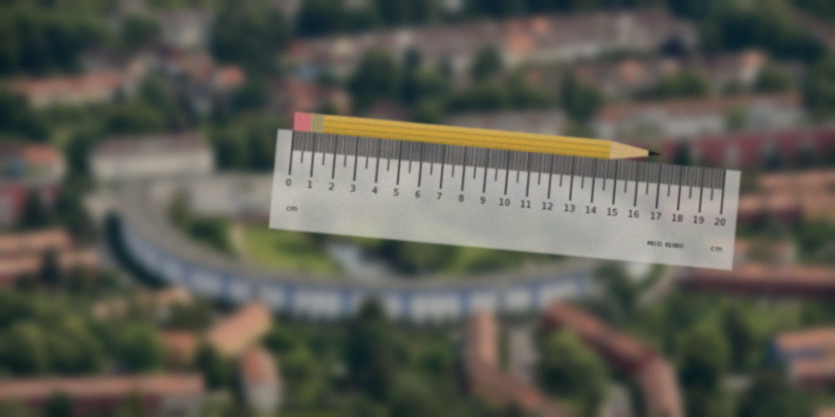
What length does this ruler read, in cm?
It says 17 cm
